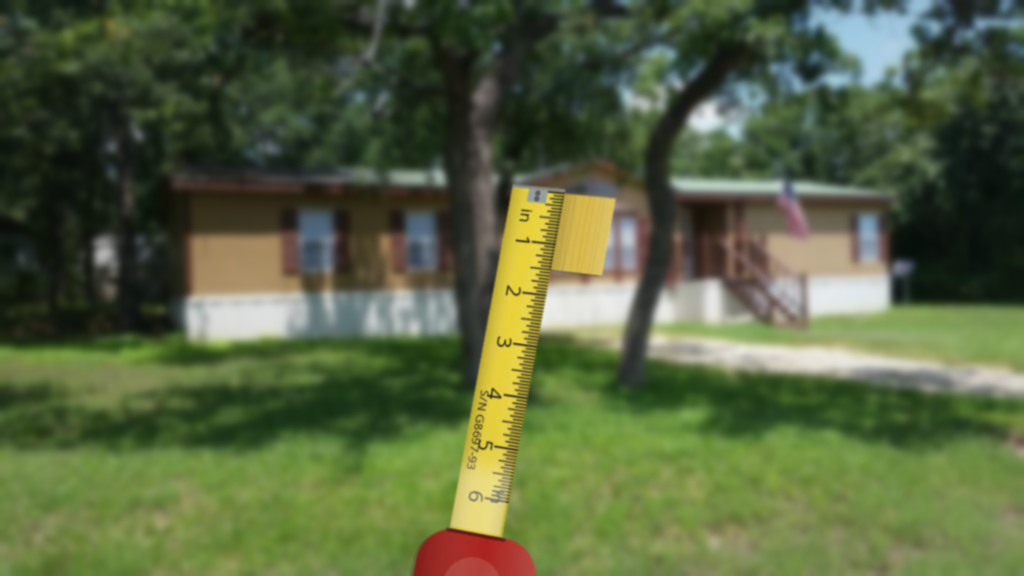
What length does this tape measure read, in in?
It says 1.5 in
